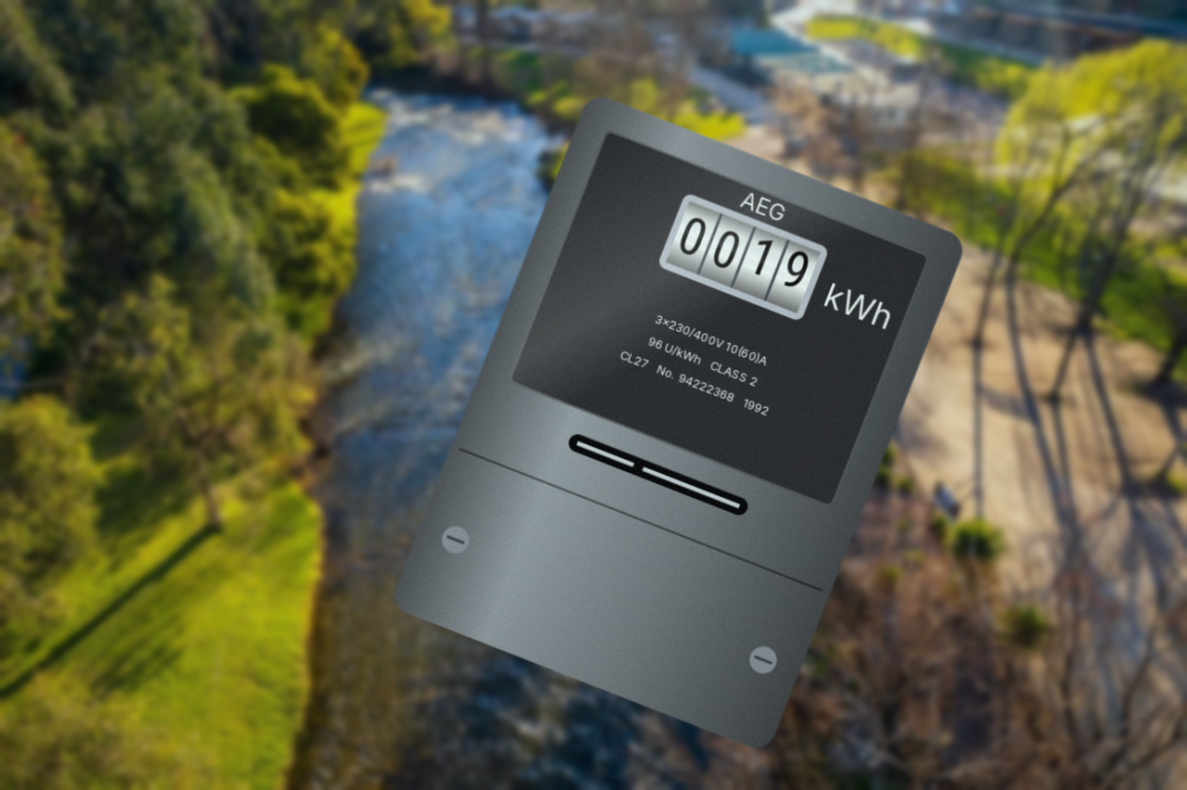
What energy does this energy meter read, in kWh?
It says 19 kWh
